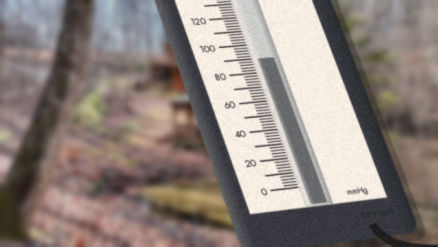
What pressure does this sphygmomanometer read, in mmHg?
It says 90 mmHg
